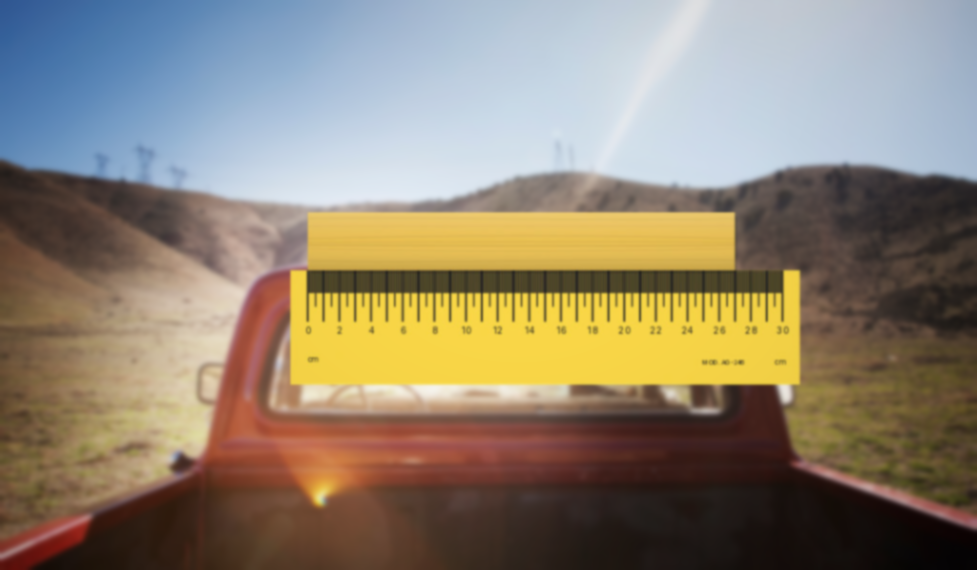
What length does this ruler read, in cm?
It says 27 cm
